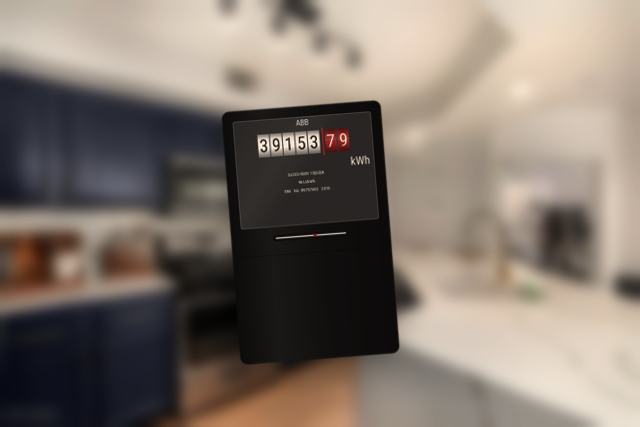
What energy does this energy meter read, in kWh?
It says 39153.79 kWh
